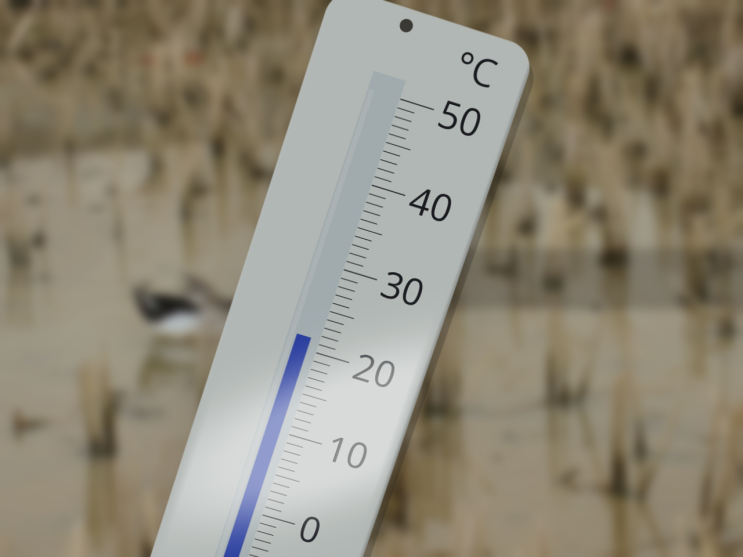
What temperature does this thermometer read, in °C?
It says 21.5 °C
